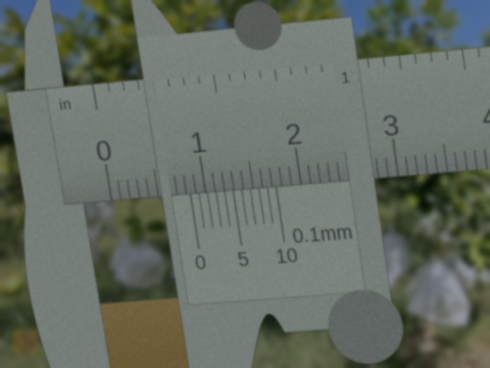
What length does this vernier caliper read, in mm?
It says 8.4 mm
